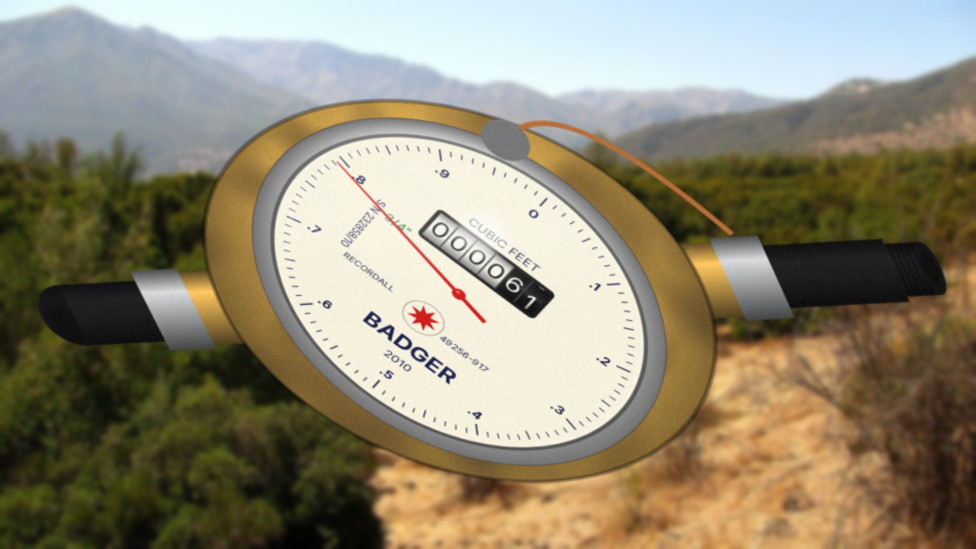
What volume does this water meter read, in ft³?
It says 60.79 ft³
